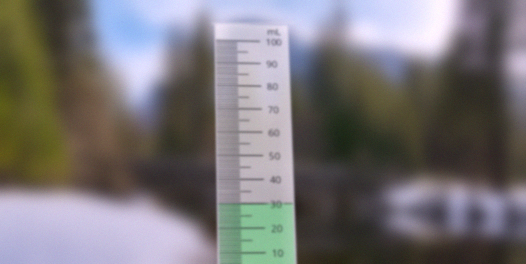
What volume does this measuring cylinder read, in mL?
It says 30 mL
